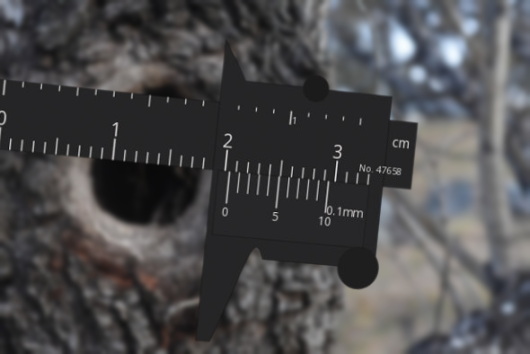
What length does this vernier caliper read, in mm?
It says 20.4 mm
